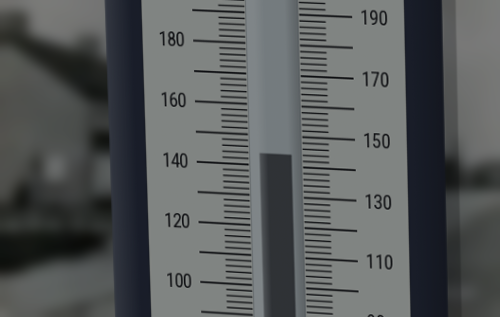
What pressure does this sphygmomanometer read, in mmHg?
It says 144 mmHg
